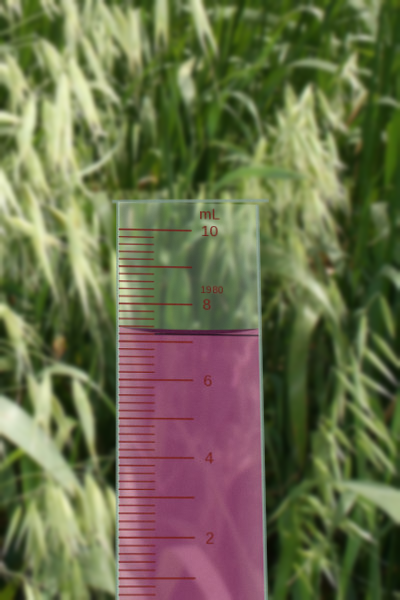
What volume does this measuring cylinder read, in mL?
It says 7.2 mL
